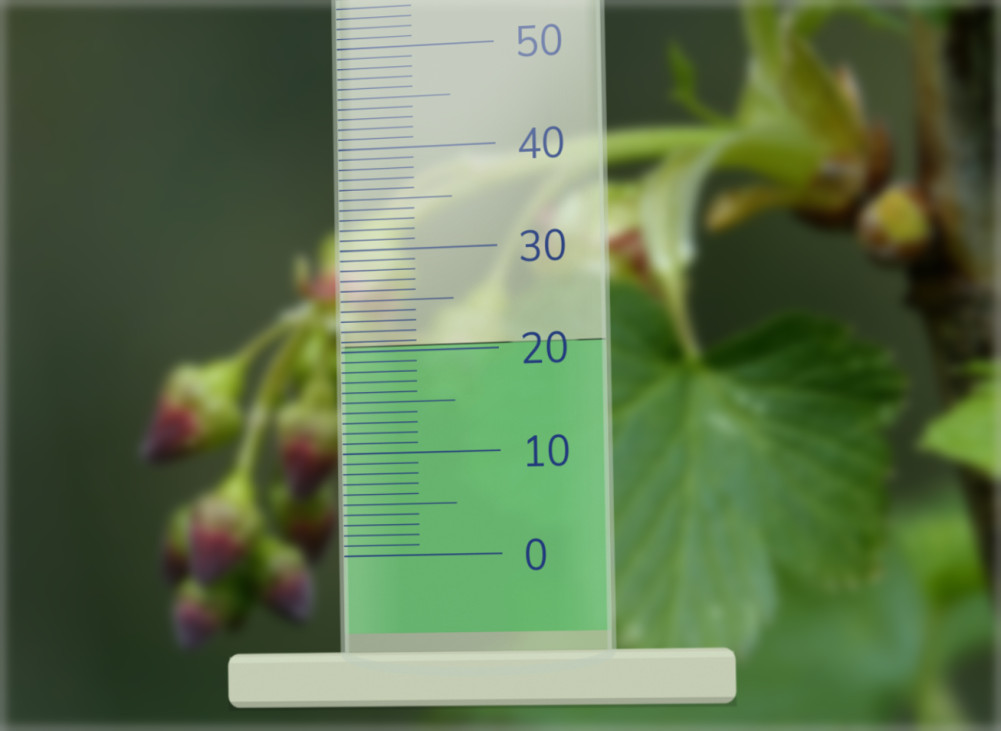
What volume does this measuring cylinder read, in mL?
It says 20.5 mL
